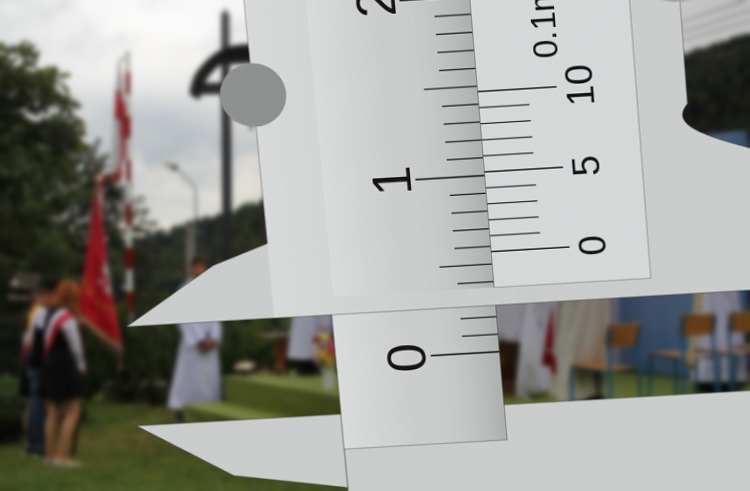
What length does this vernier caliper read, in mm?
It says 5.7 mm
